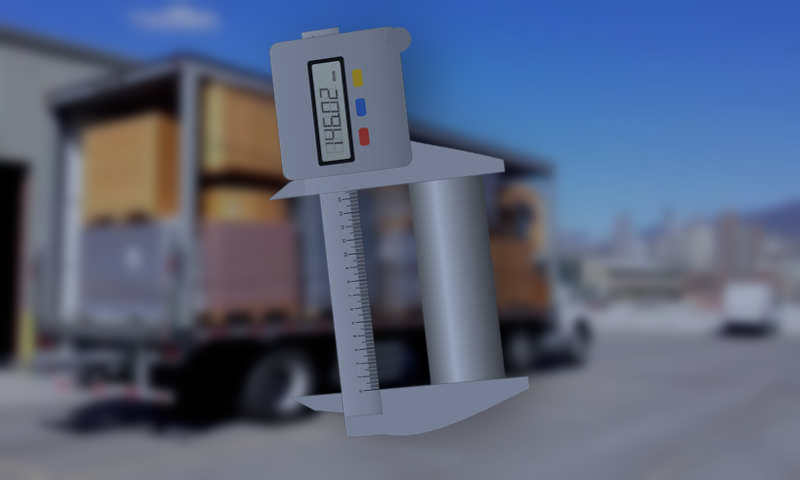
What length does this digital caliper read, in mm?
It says 146.02 mm
